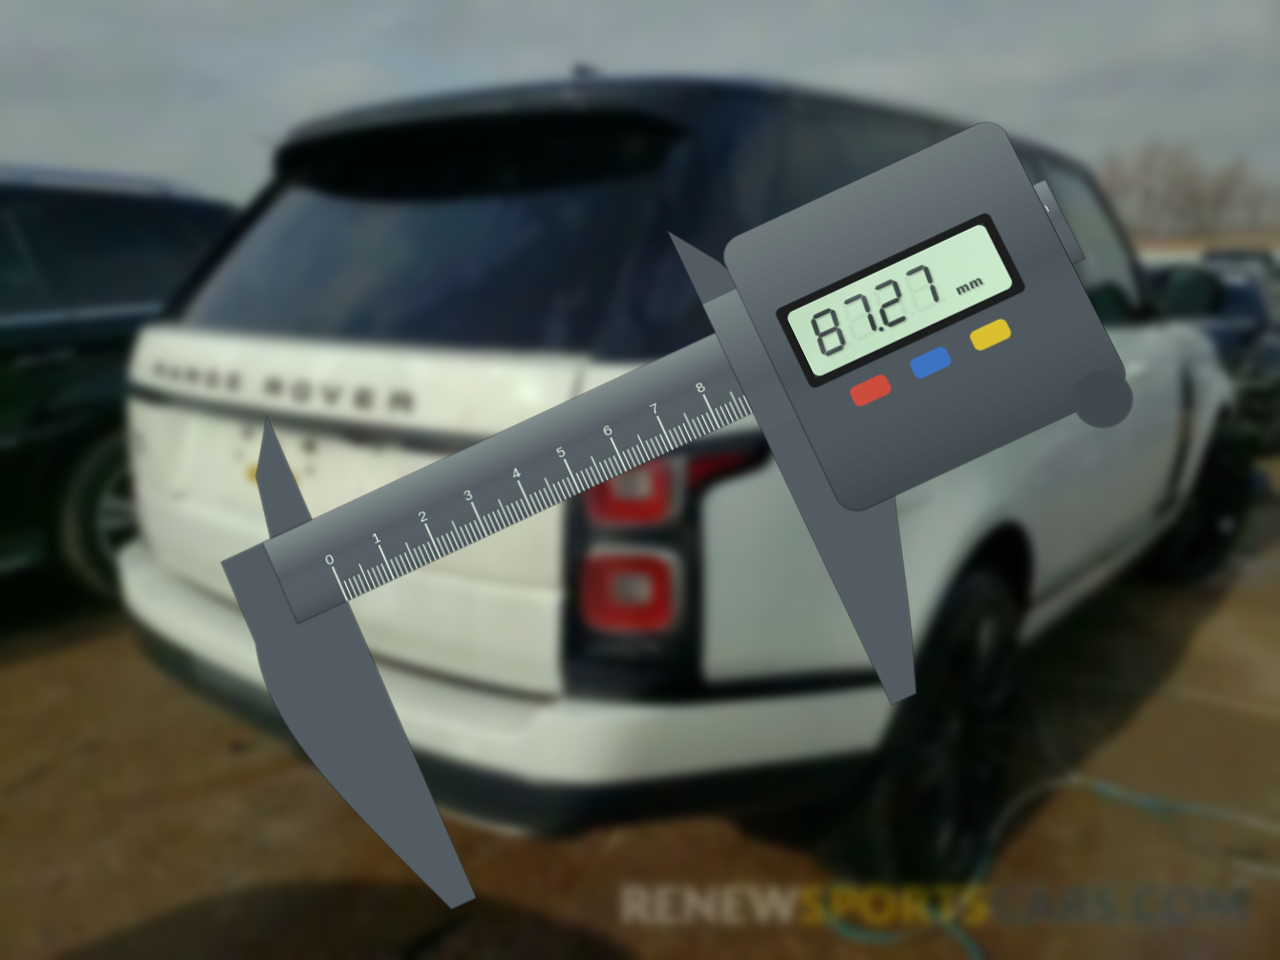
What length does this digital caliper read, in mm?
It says 87.27 mm
